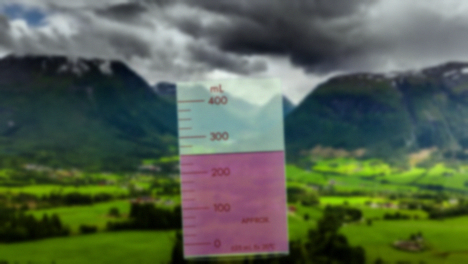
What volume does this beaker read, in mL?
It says 250 mL
